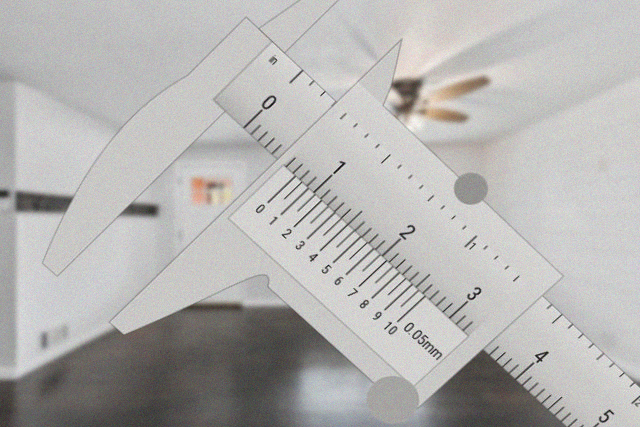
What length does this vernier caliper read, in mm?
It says 7.4 mm
